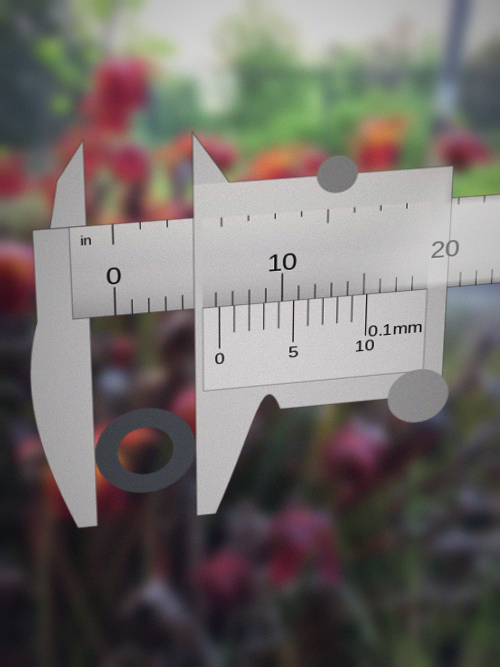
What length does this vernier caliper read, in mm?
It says 6.2 mm
